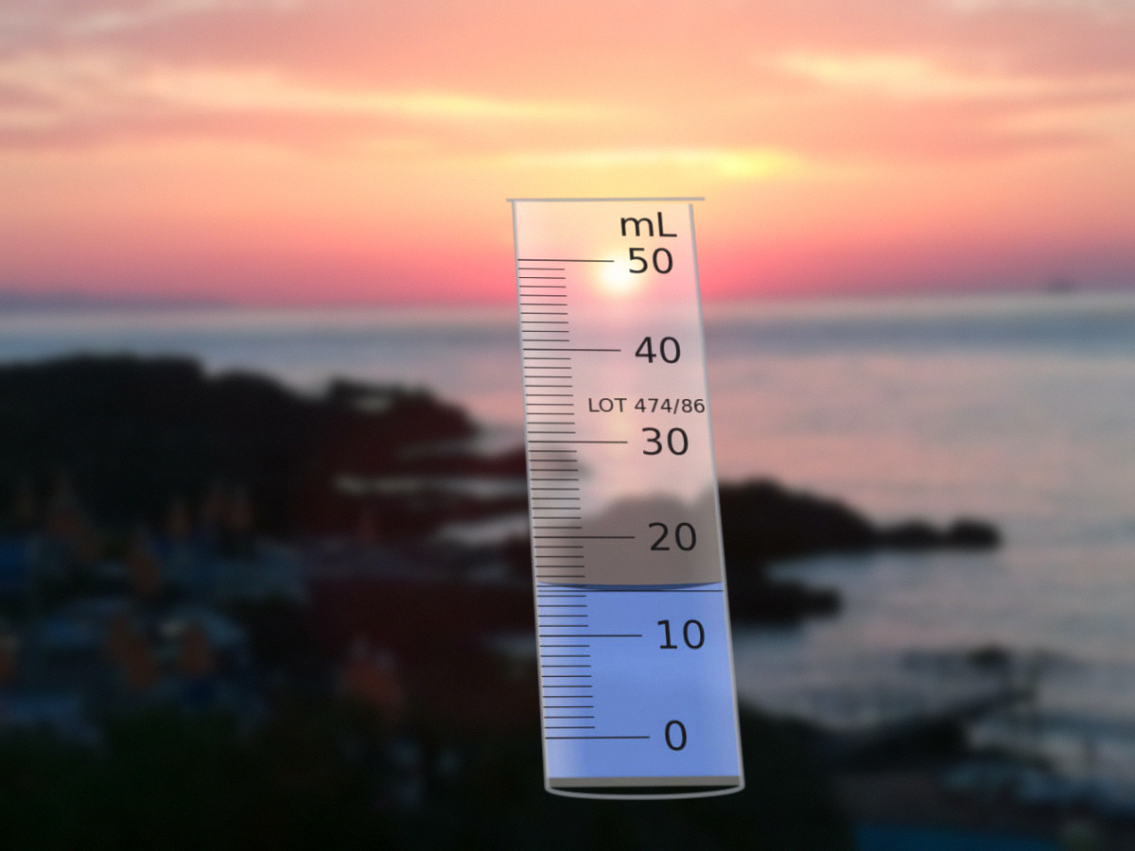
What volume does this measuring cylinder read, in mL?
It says 14.5 mL
